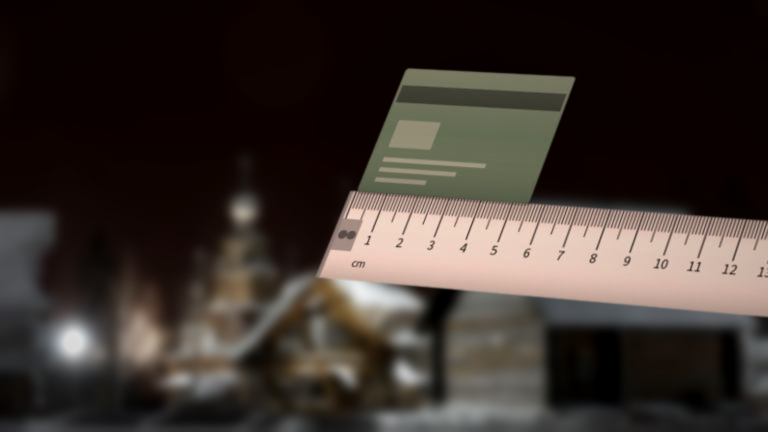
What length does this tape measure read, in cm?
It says 5.5 cm
